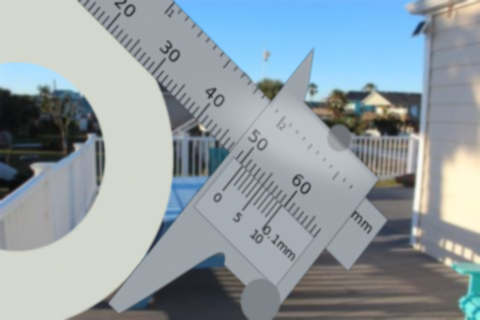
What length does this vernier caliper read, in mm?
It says 50.5 mm
